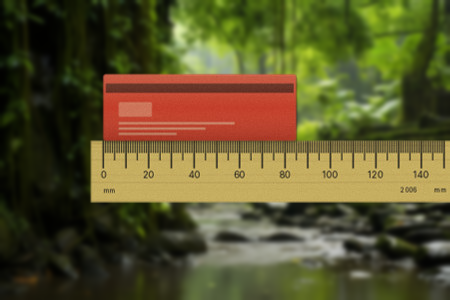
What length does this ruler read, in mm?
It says 85 mm
